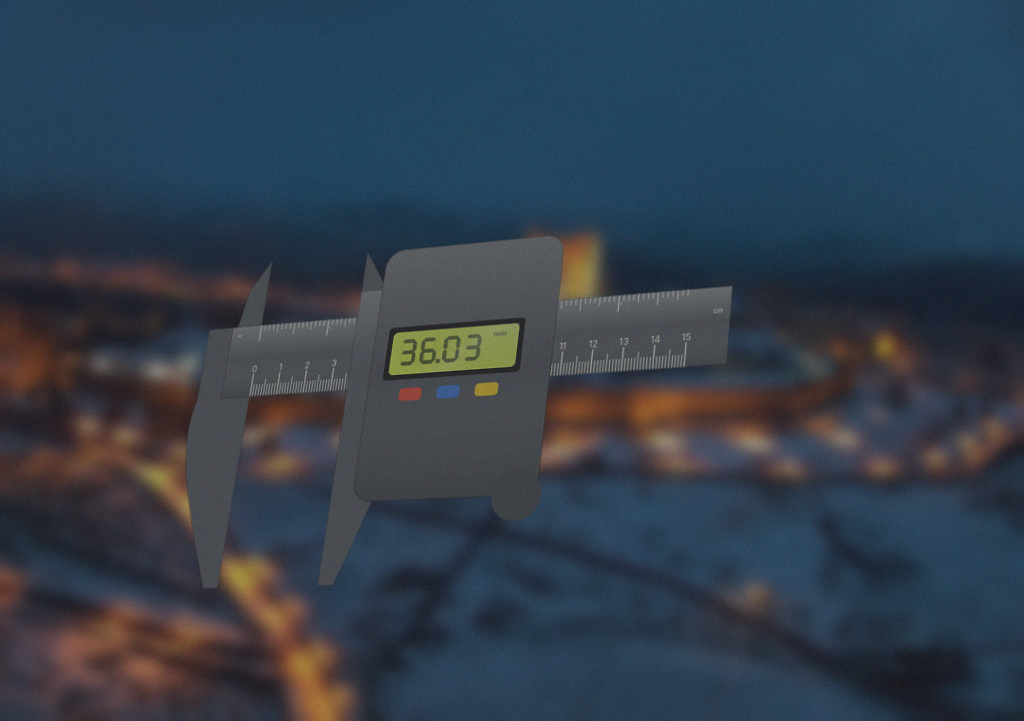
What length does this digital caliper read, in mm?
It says 36.03 mm
